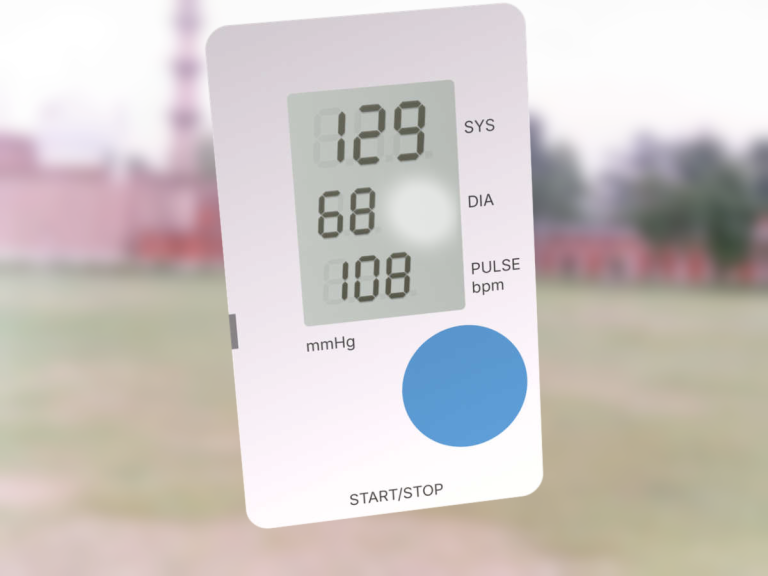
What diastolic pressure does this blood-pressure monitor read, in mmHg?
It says 68 mmHg
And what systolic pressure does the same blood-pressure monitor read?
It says 129 mmHg
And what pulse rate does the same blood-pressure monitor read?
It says 108 bpm
